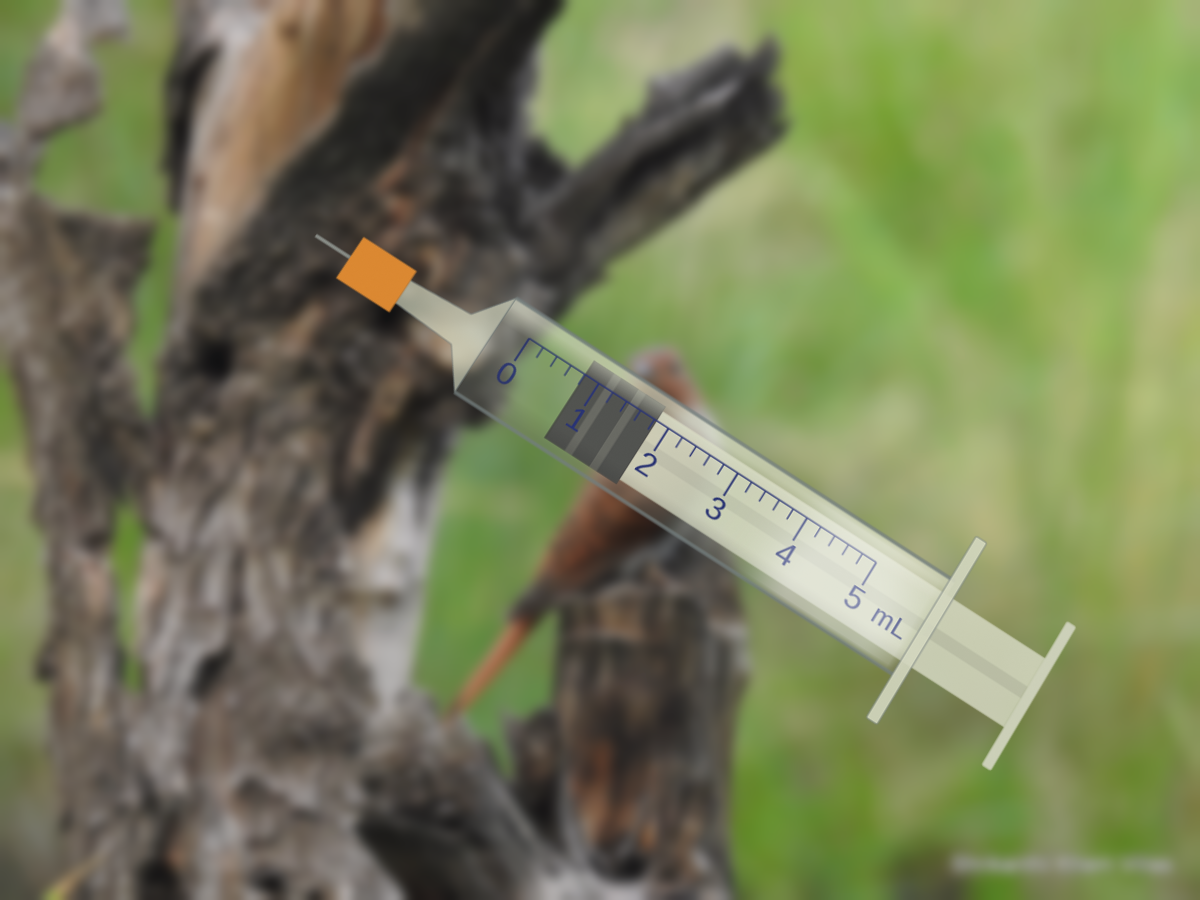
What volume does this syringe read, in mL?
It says 0.8 mL
